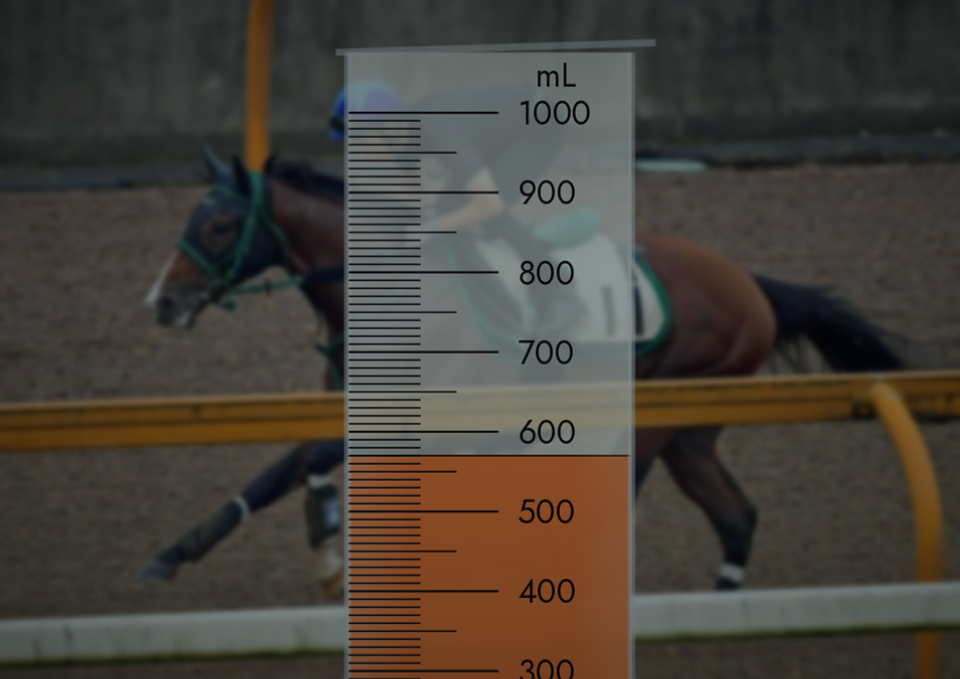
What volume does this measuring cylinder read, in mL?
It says 570 mL
